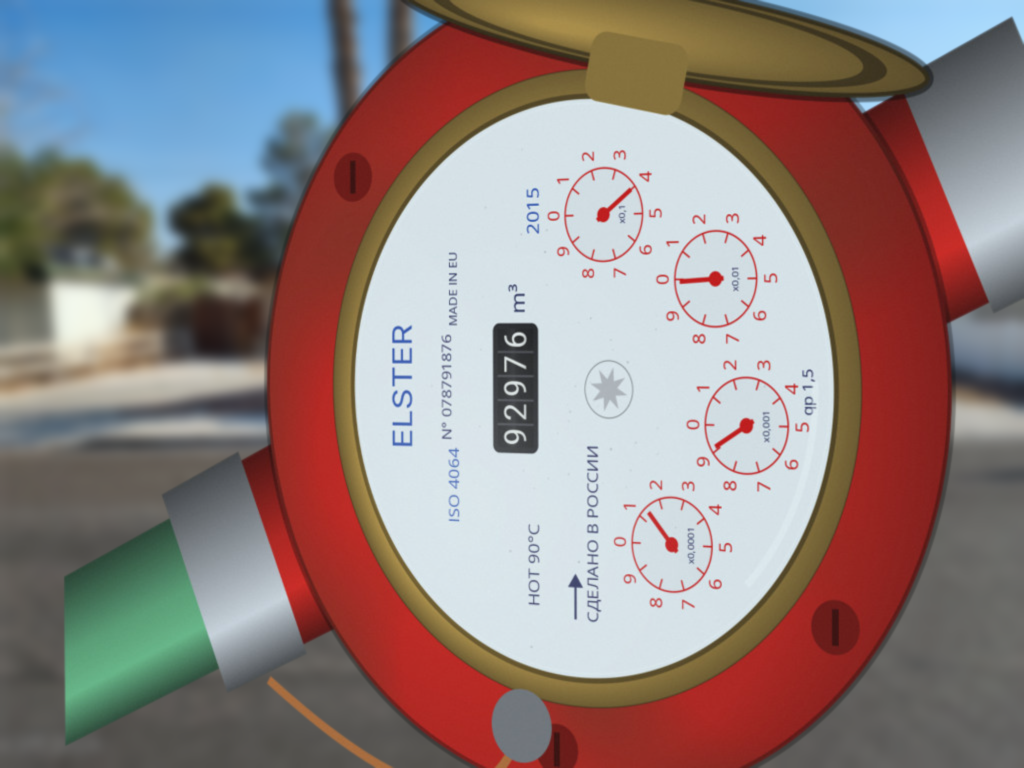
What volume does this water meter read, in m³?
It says 92976.3991 m³
